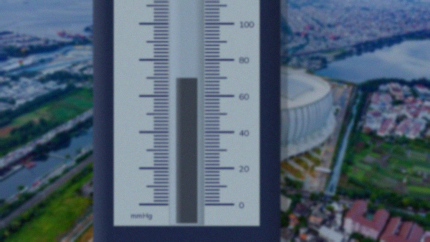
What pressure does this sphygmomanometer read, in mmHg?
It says 70 mmHg
